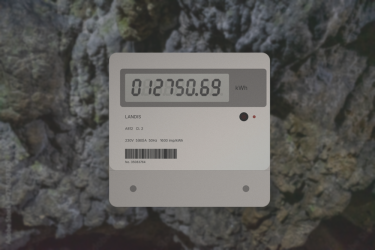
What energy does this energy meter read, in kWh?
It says 12750.69 kWh
